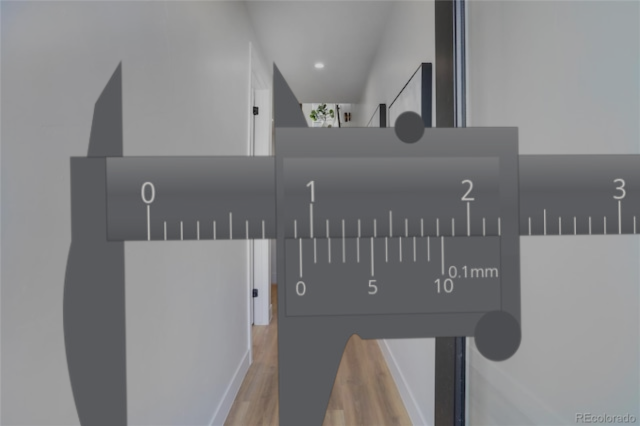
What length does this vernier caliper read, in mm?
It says 9.3 mm
